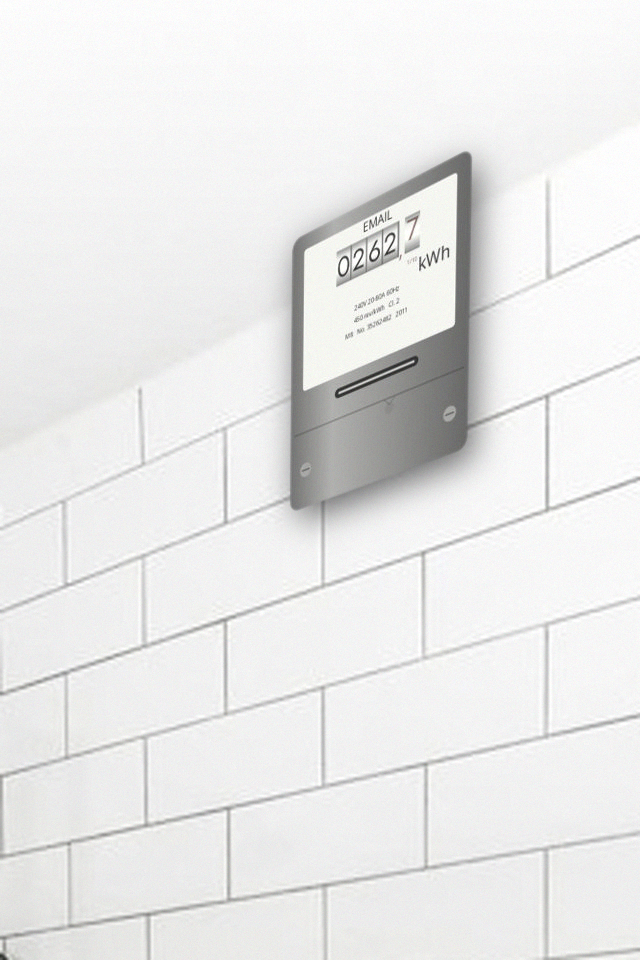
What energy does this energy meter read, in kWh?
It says 262.7 kWh
